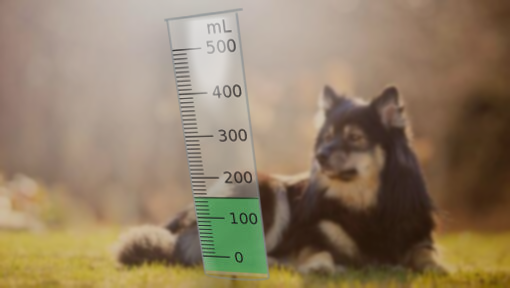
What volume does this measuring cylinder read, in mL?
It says 150 mL
